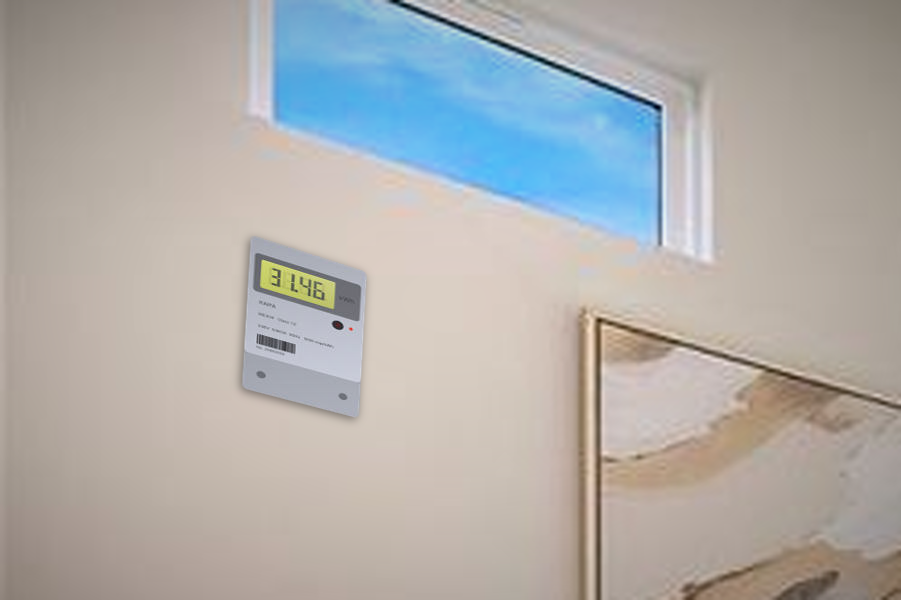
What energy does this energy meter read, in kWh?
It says 31.46 kWh
